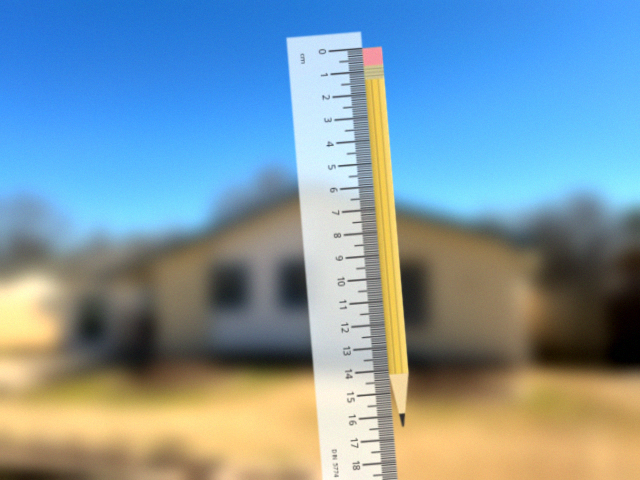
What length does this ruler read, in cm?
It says 16.5 cm
